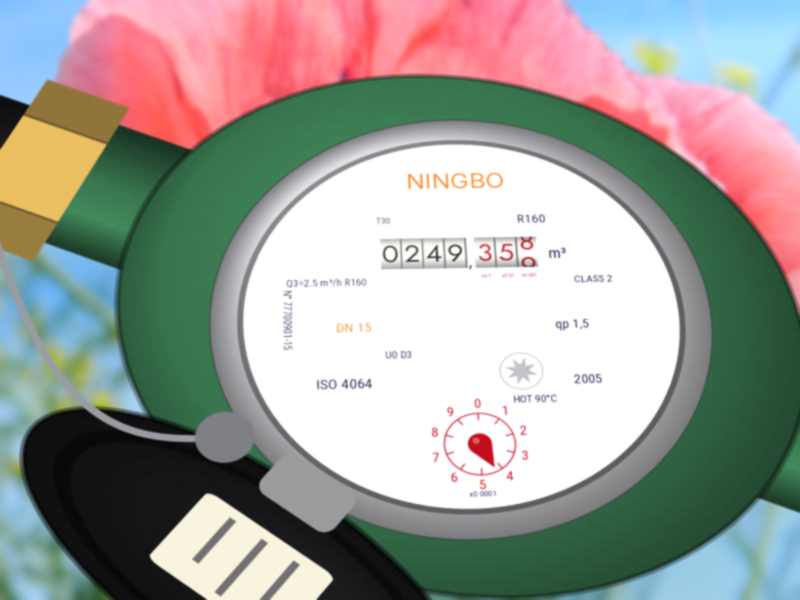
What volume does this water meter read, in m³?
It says 249.3584 m³
